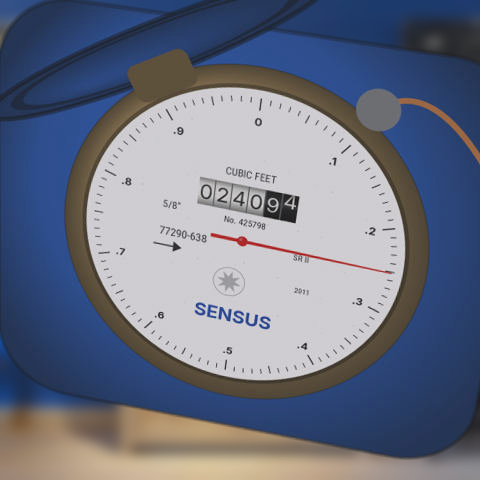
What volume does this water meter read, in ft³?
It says 24094.25 ft³
